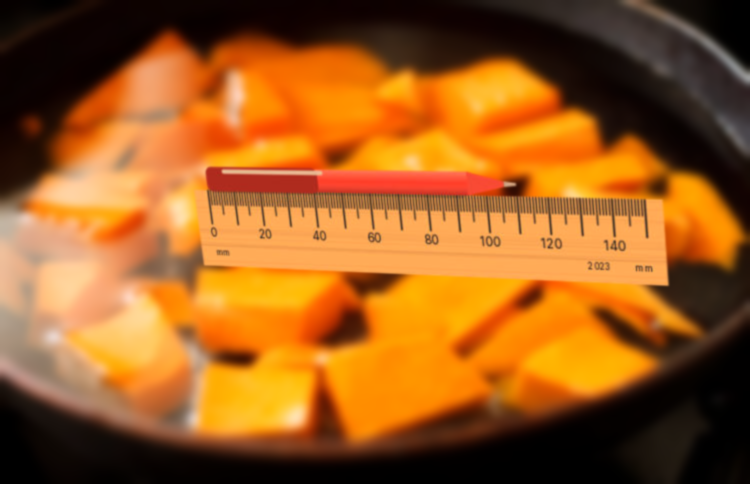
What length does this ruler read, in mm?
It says 110 mm
